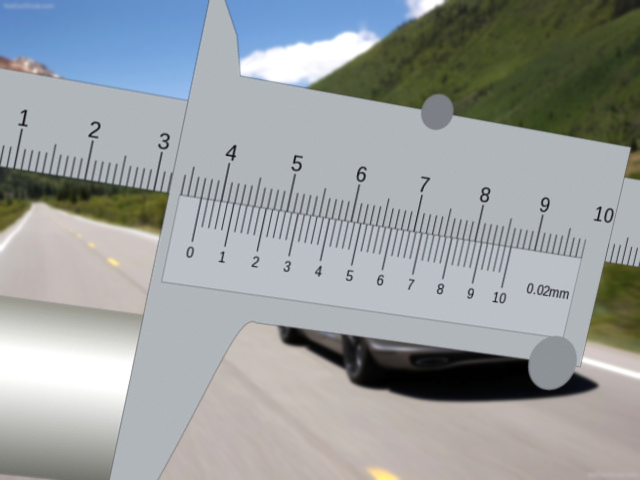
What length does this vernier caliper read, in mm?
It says 37.0 mm
